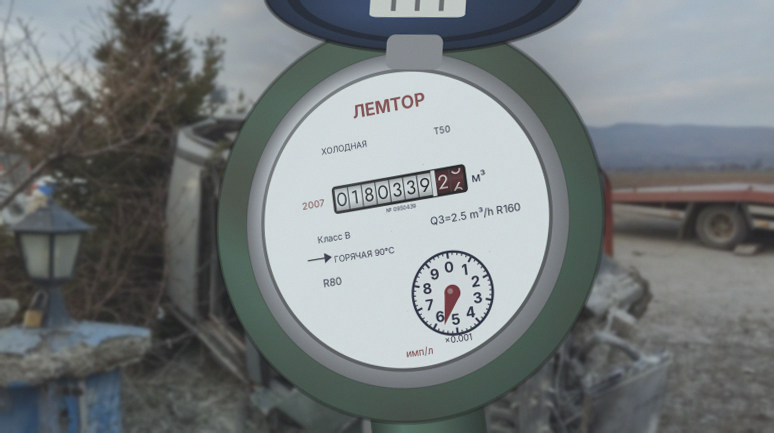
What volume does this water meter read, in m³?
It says 180339.255 m³
